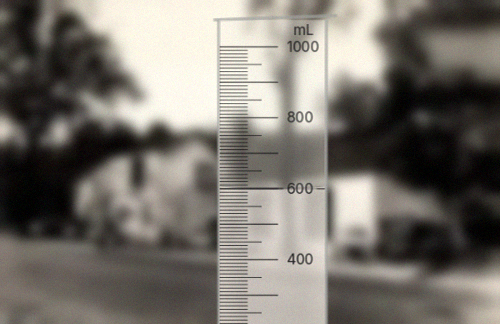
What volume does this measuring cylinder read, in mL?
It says 600 mL
